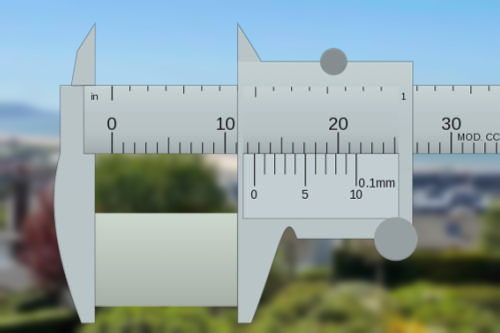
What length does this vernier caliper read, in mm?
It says 12.6 mm
